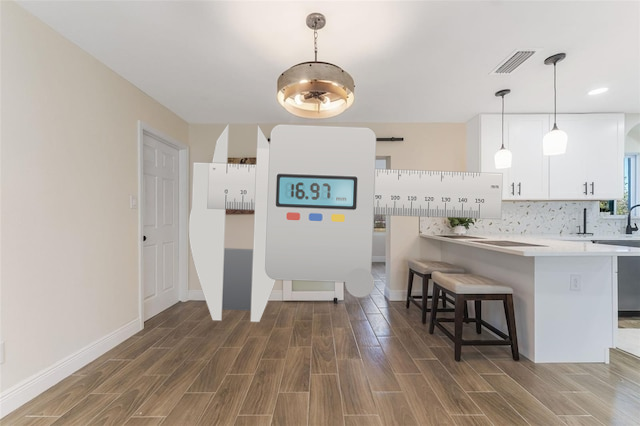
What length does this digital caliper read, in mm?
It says 16.97 mm
